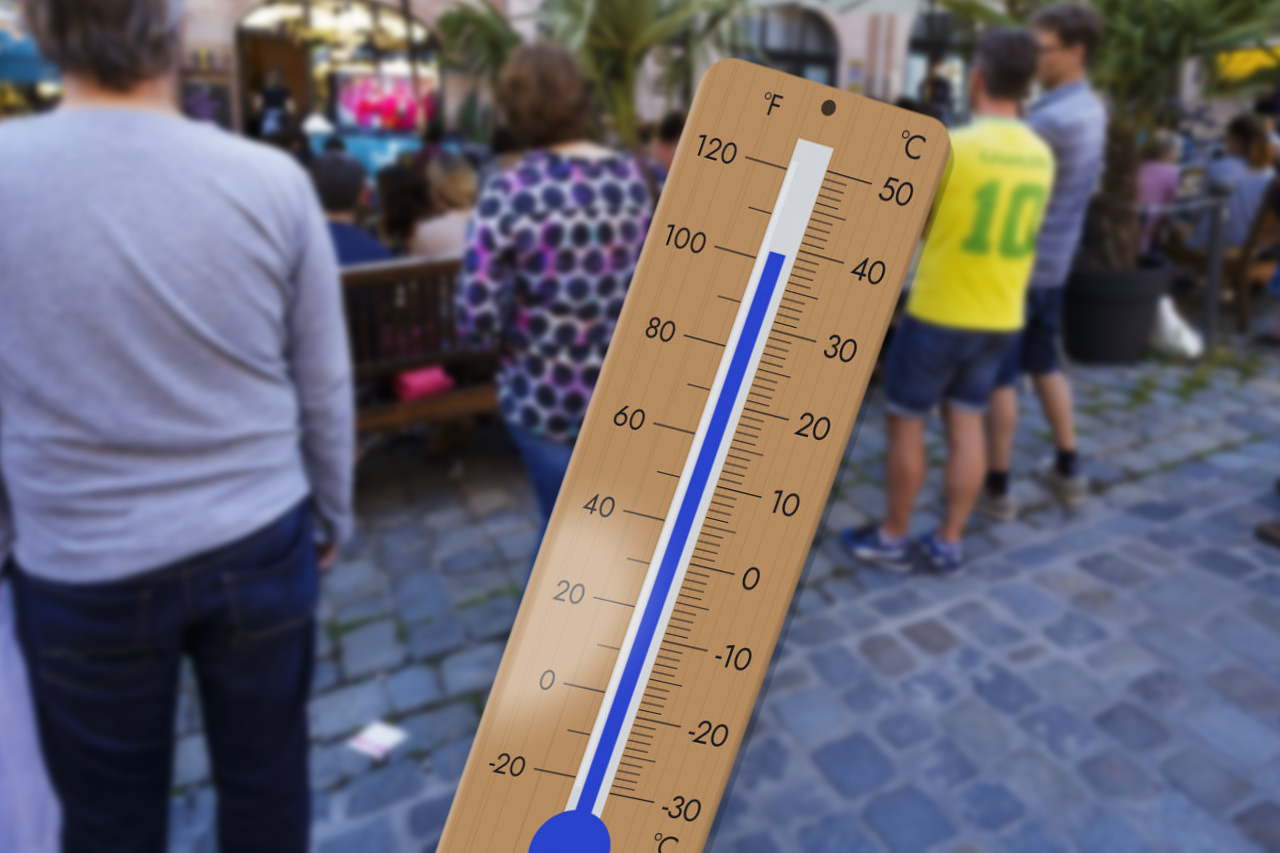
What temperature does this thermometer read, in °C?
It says 39 °C
